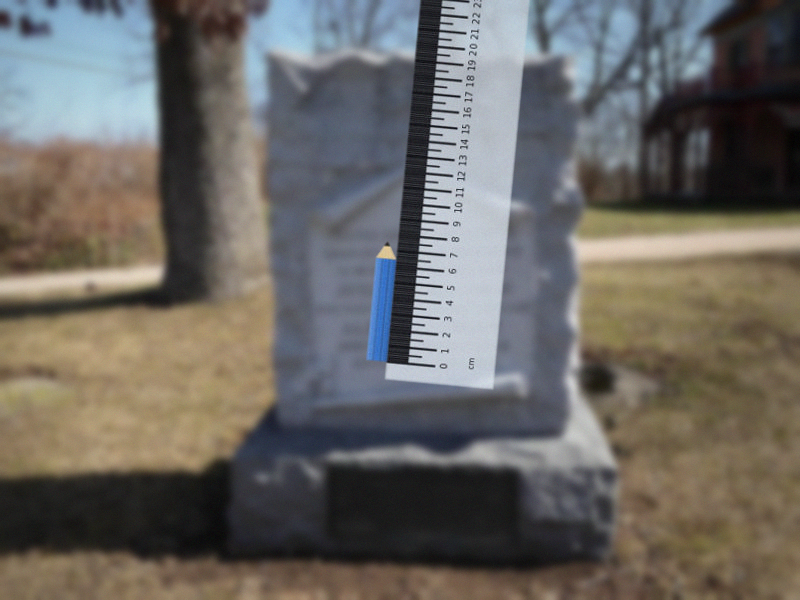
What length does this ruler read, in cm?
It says 7.5 cm
